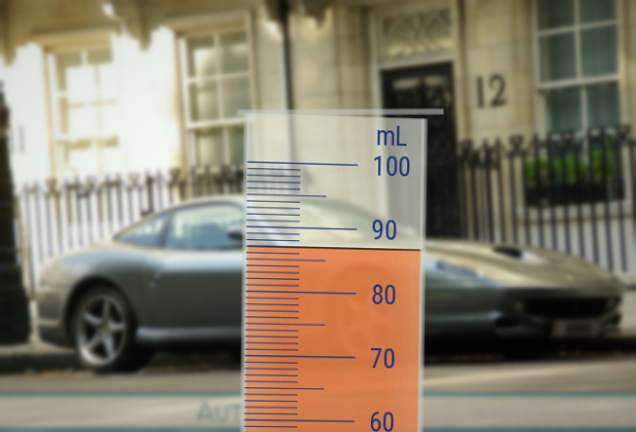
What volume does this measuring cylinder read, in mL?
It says 87 mL
